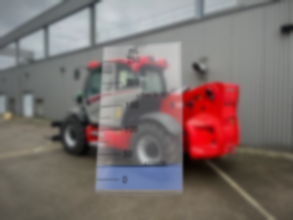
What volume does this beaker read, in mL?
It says 25 mL
